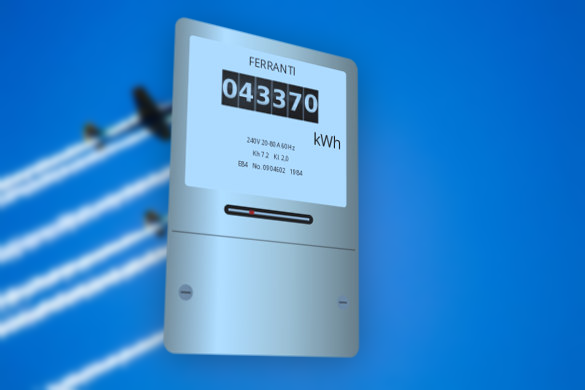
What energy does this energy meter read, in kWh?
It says 43370 kWh
